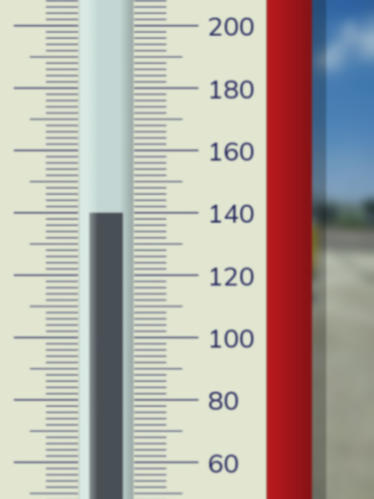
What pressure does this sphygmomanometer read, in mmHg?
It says 140 mmHg
